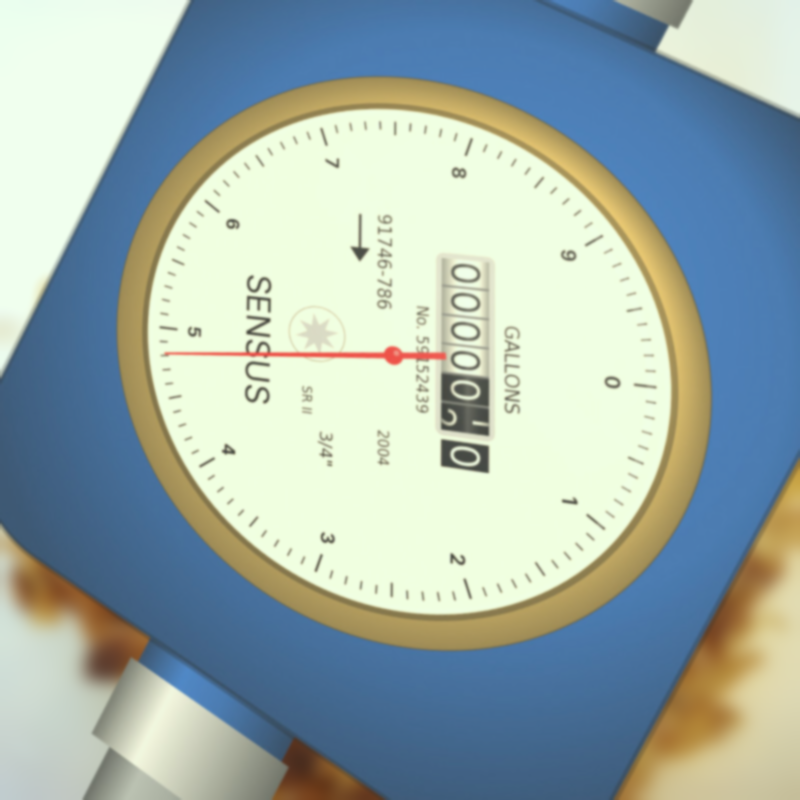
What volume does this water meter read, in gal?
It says 14.8 gal
